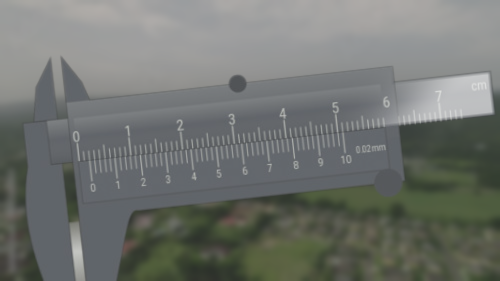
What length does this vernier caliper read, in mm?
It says 2.0 mm
